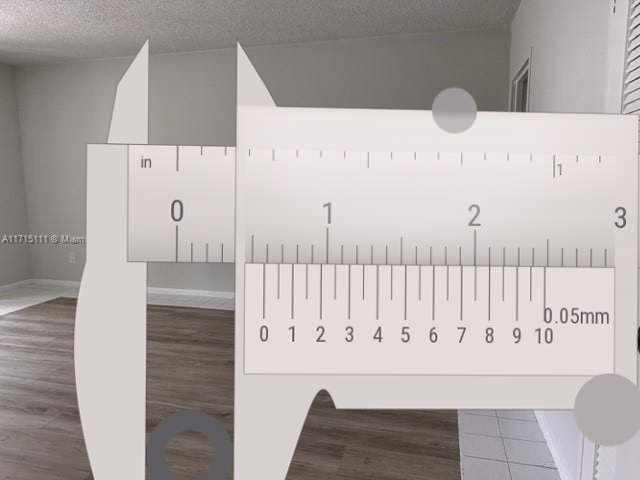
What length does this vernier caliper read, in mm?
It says 5.8 mm
